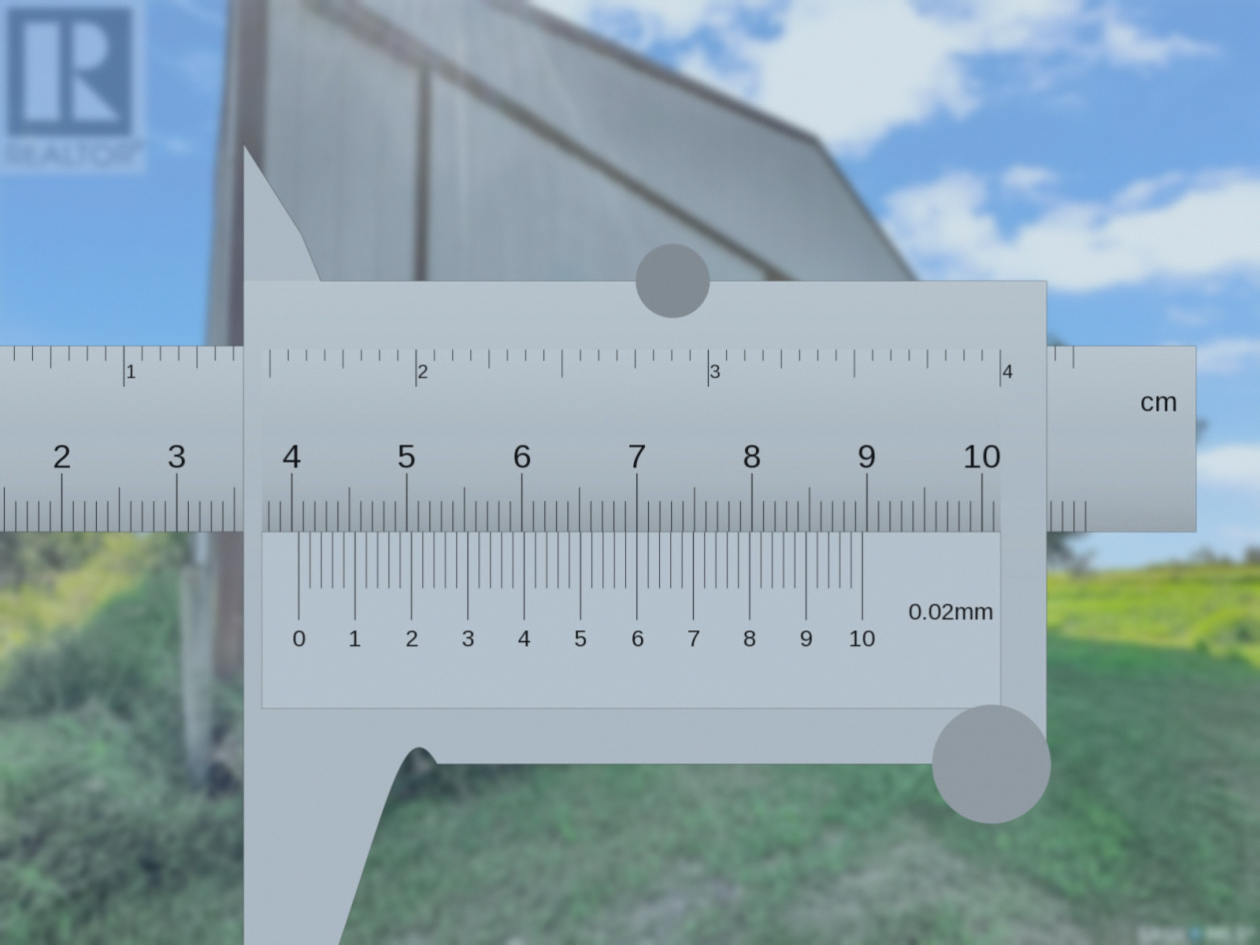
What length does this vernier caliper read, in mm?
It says 40.6 mm
